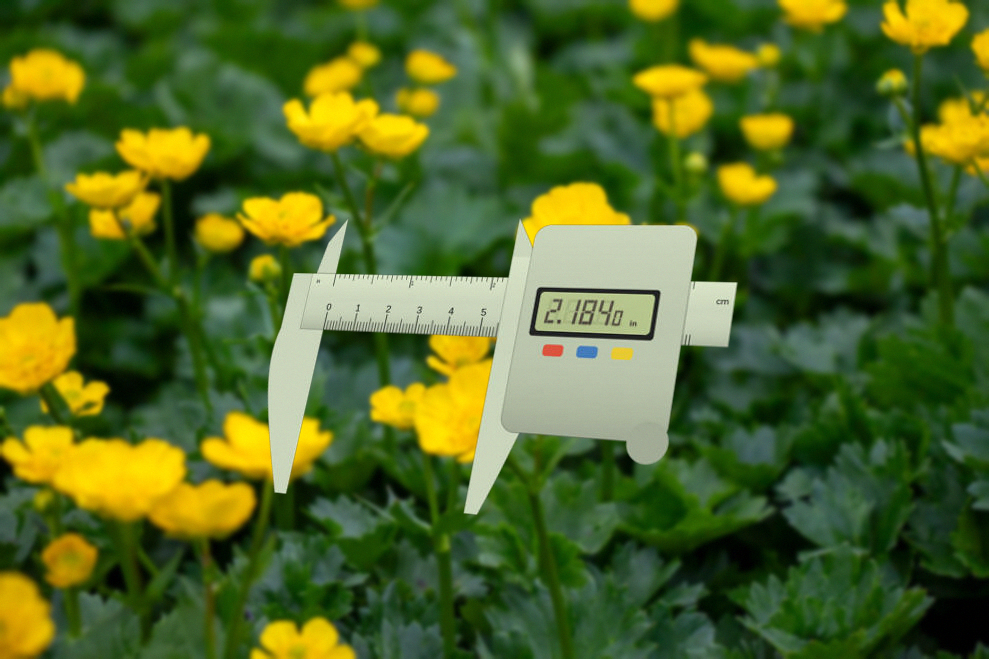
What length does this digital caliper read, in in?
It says 2.1840 in
